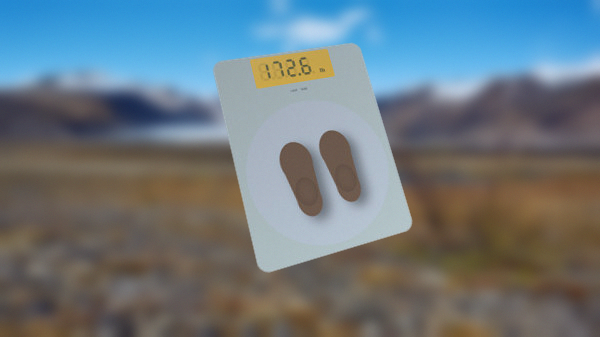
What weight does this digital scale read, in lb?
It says 172.6 lb
